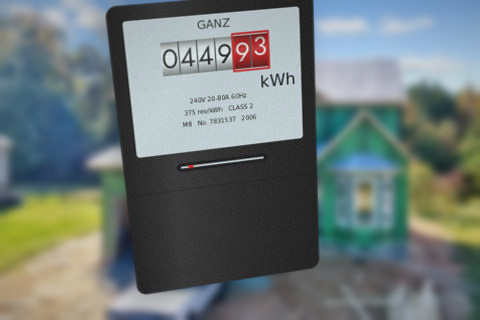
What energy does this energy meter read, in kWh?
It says 449.93 kWh
